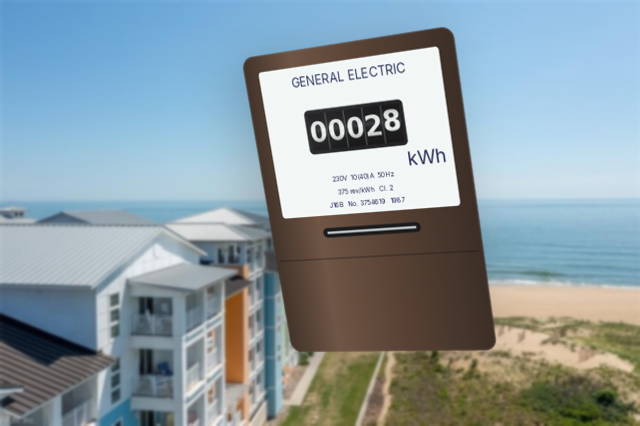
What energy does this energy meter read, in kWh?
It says 28 kWh
